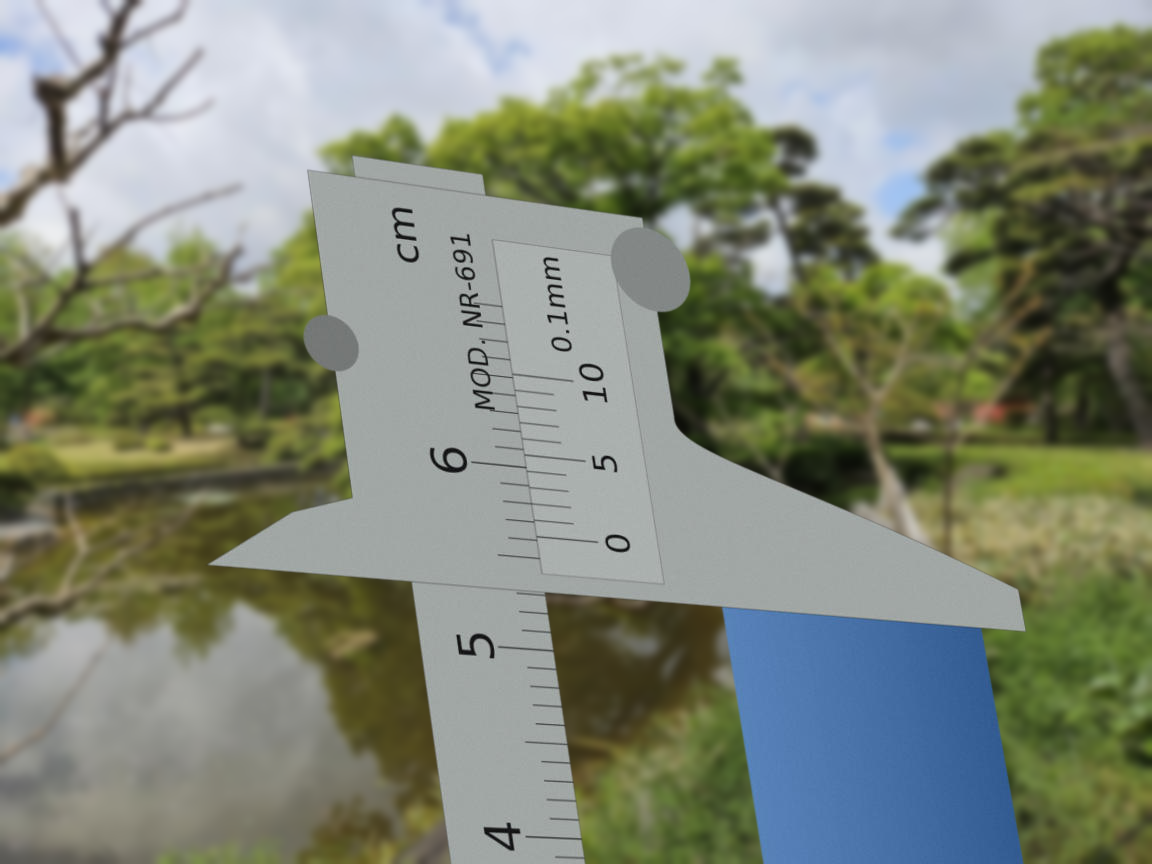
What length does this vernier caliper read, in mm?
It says 56.2 mm
